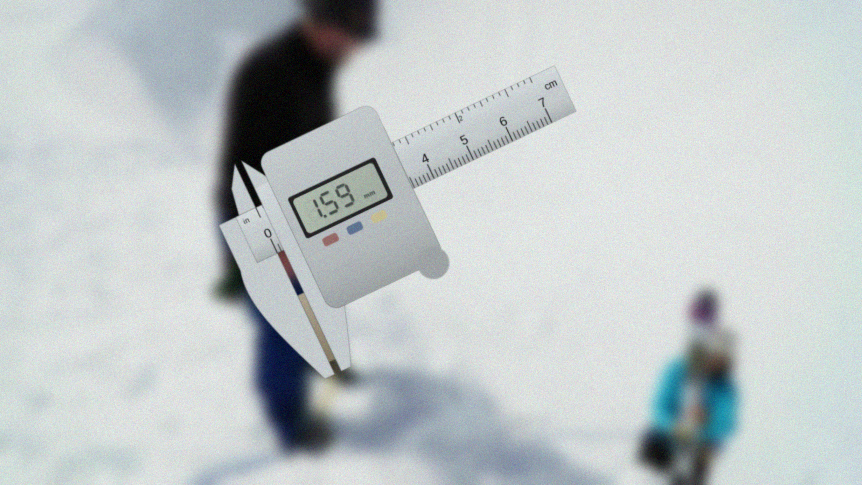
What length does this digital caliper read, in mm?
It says 1.59 mm
